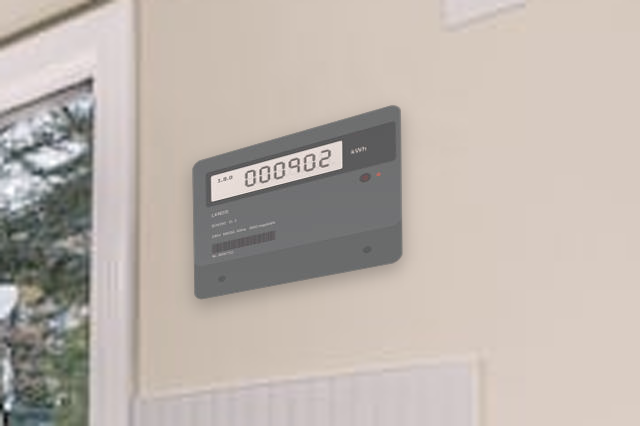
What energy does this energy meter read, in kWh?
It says 902 kWh
